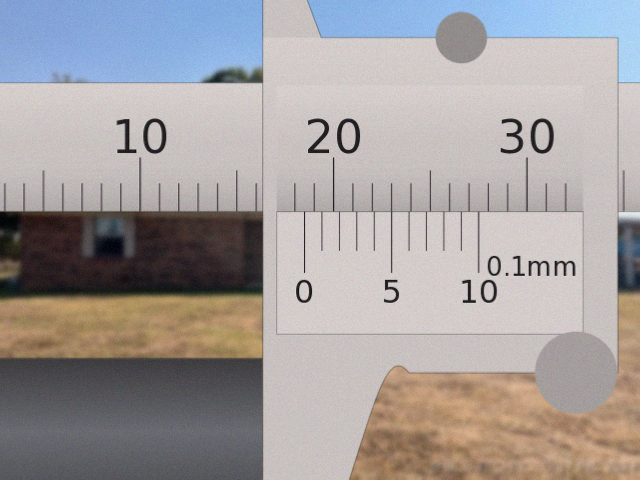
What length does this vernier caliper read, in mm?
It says 18.5 mm
